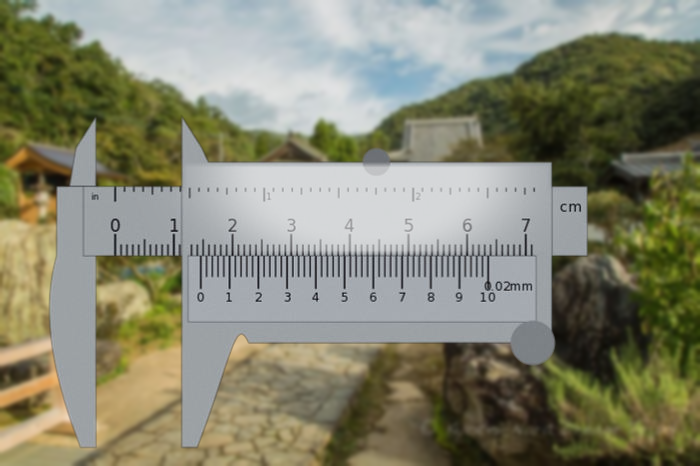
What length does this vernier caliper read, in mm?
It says 14.6 mm
